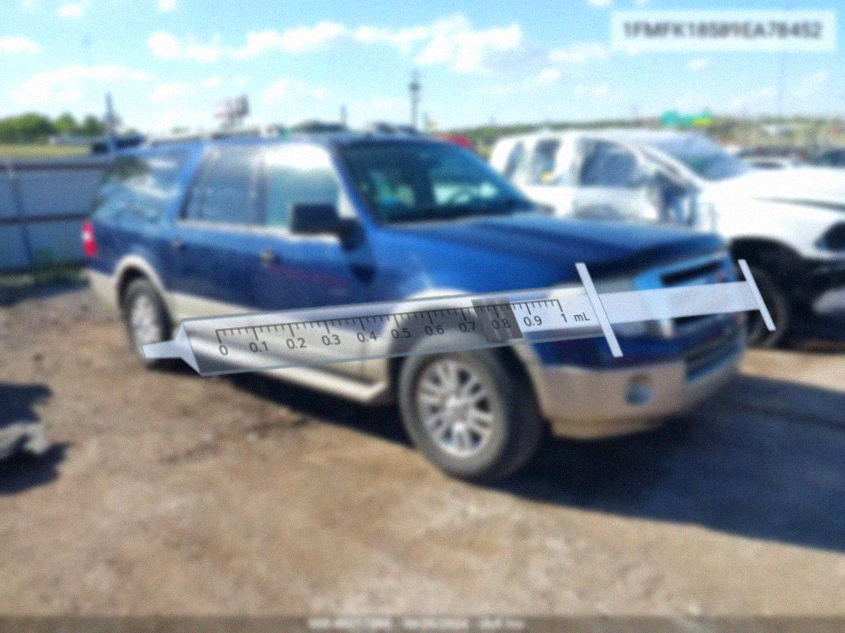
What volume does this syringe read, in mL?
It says 0.74 mL
